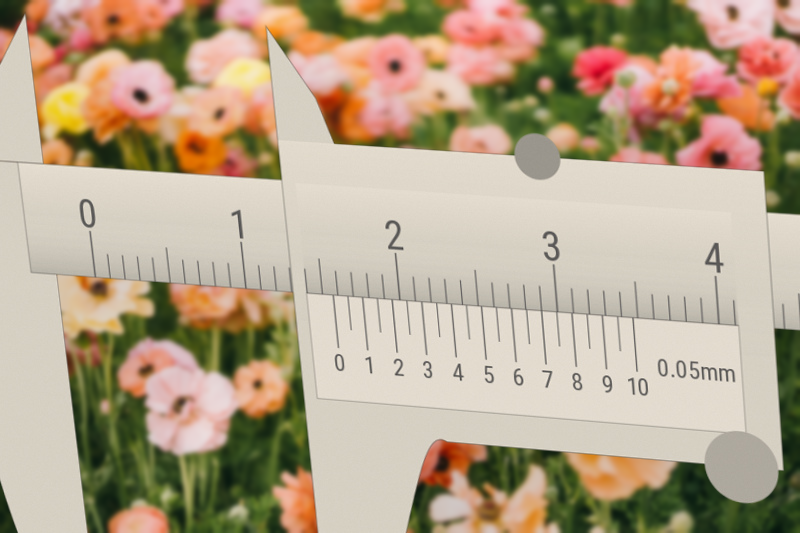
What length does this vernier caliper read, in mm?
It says 15.7 mm
